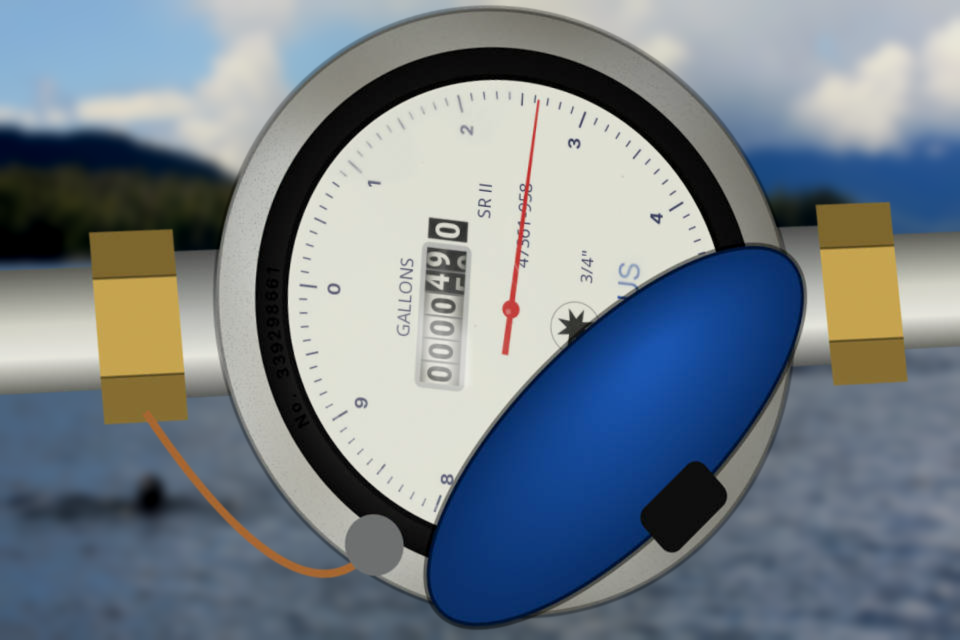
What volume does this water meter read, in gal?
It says 492.6 gal
